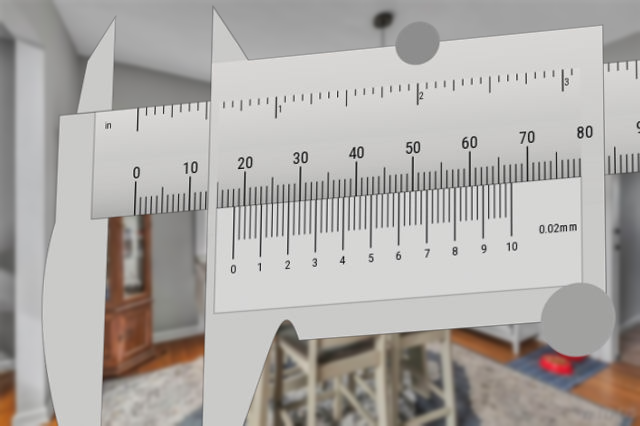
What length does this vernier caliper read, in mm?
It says 18.2 mm
